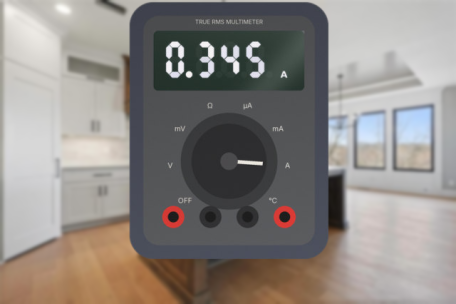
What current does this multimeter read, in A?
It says 0.345 A
